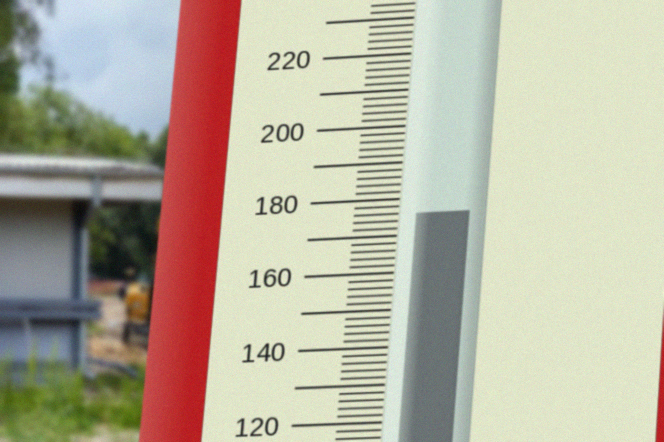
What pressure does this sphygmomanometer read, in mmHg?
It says 176 mmHg
